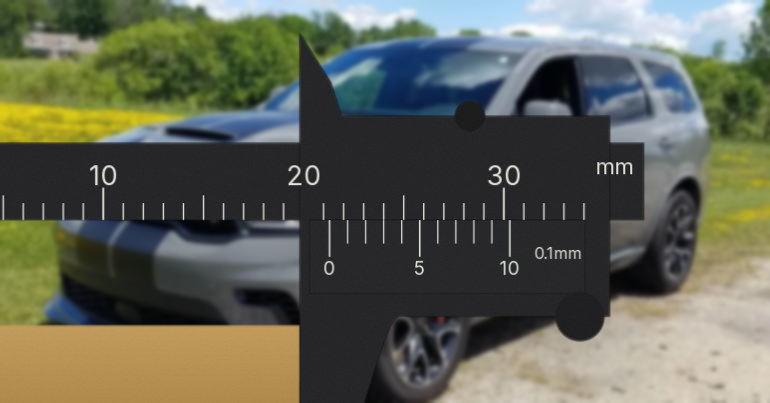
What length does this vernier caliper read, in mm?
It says 21.3 mm
